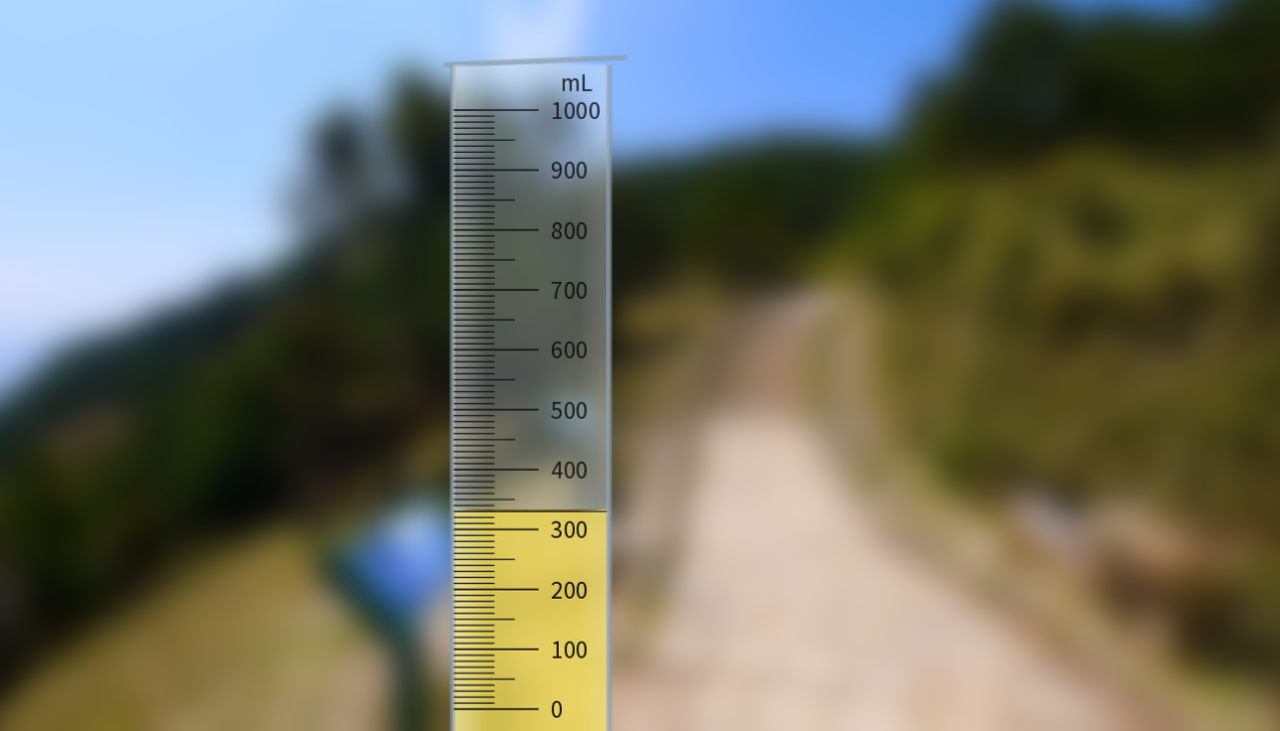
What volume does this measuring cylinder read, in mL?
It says 330 mL
